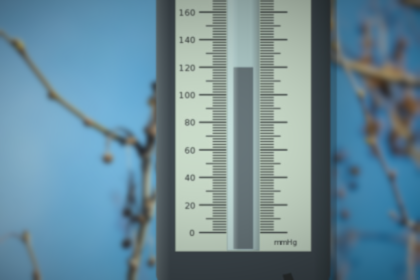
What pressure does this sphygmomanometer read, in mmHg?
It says 120 mmHg
